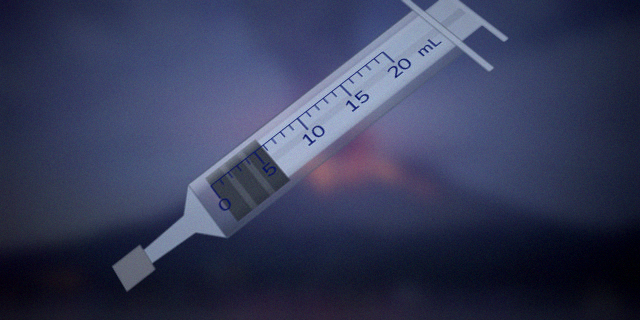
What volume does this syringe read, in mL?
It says 0 mL
